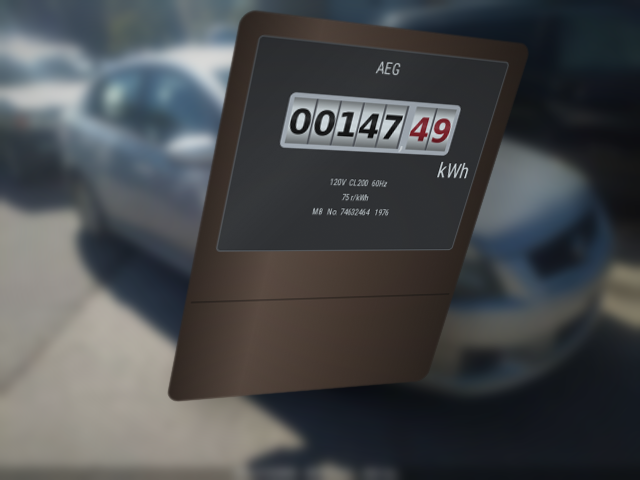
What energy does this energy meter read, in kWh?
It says 147.49 kWh
